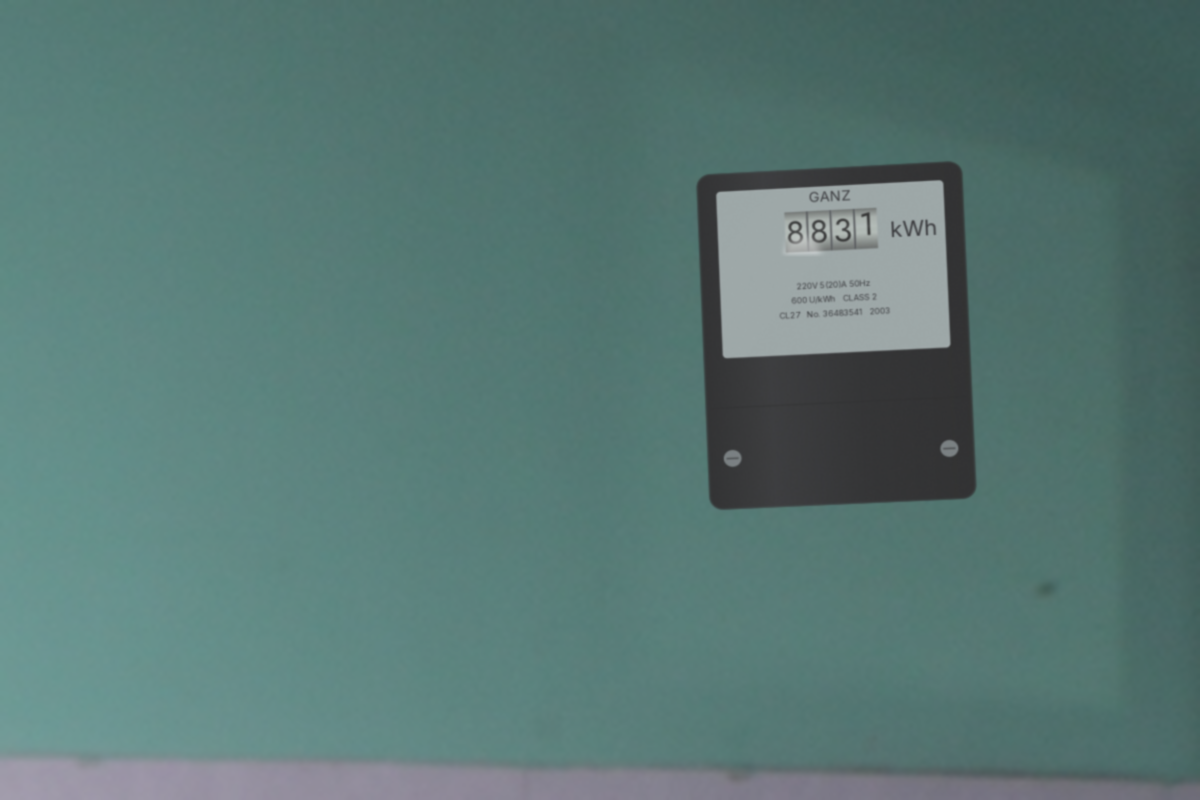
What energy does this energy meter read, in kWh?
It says 8831 kWh
